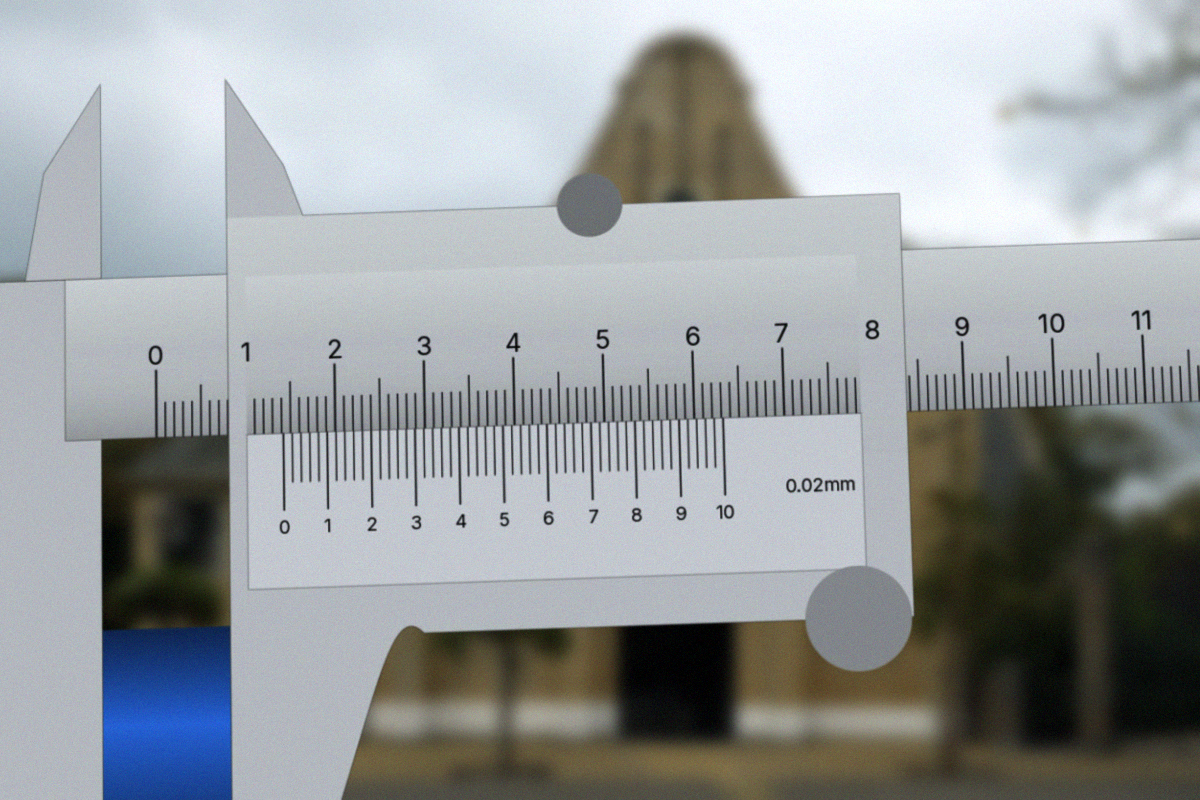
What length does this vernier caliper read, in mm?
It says 14.2 mm
